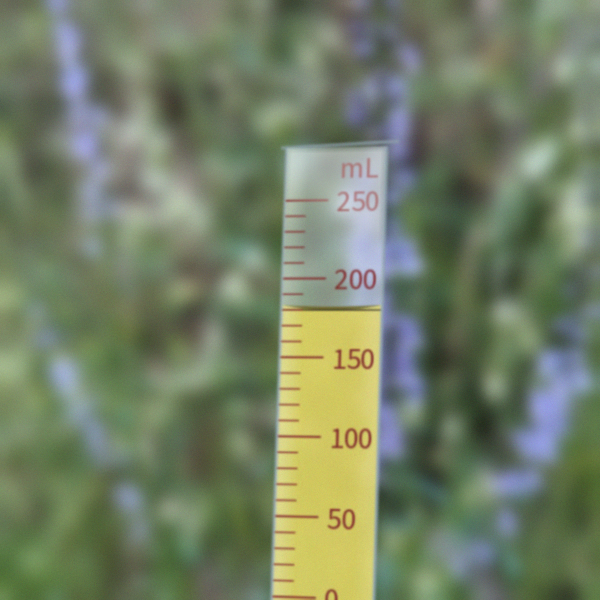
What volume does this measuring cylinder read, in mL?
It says 180 mL
